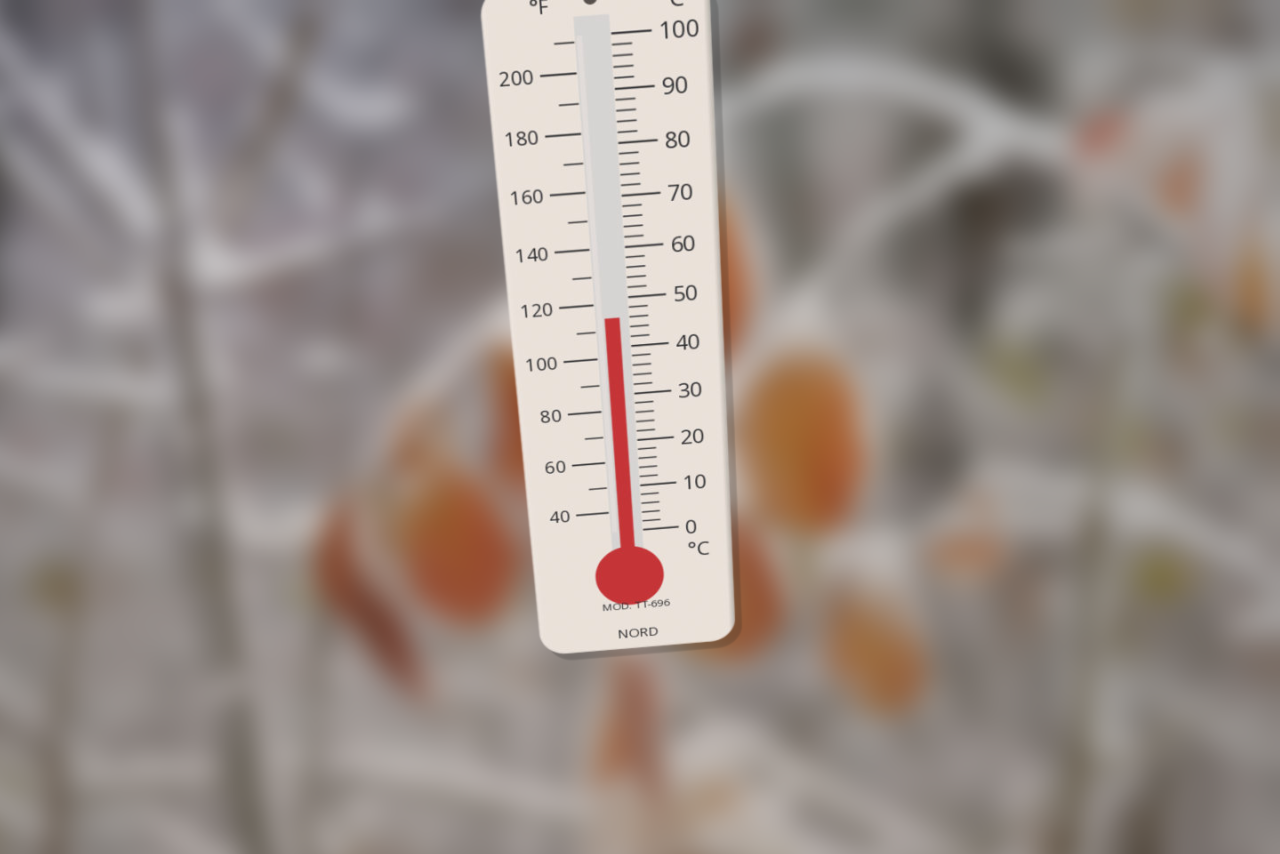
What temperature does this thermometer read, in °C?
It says 46 °C
